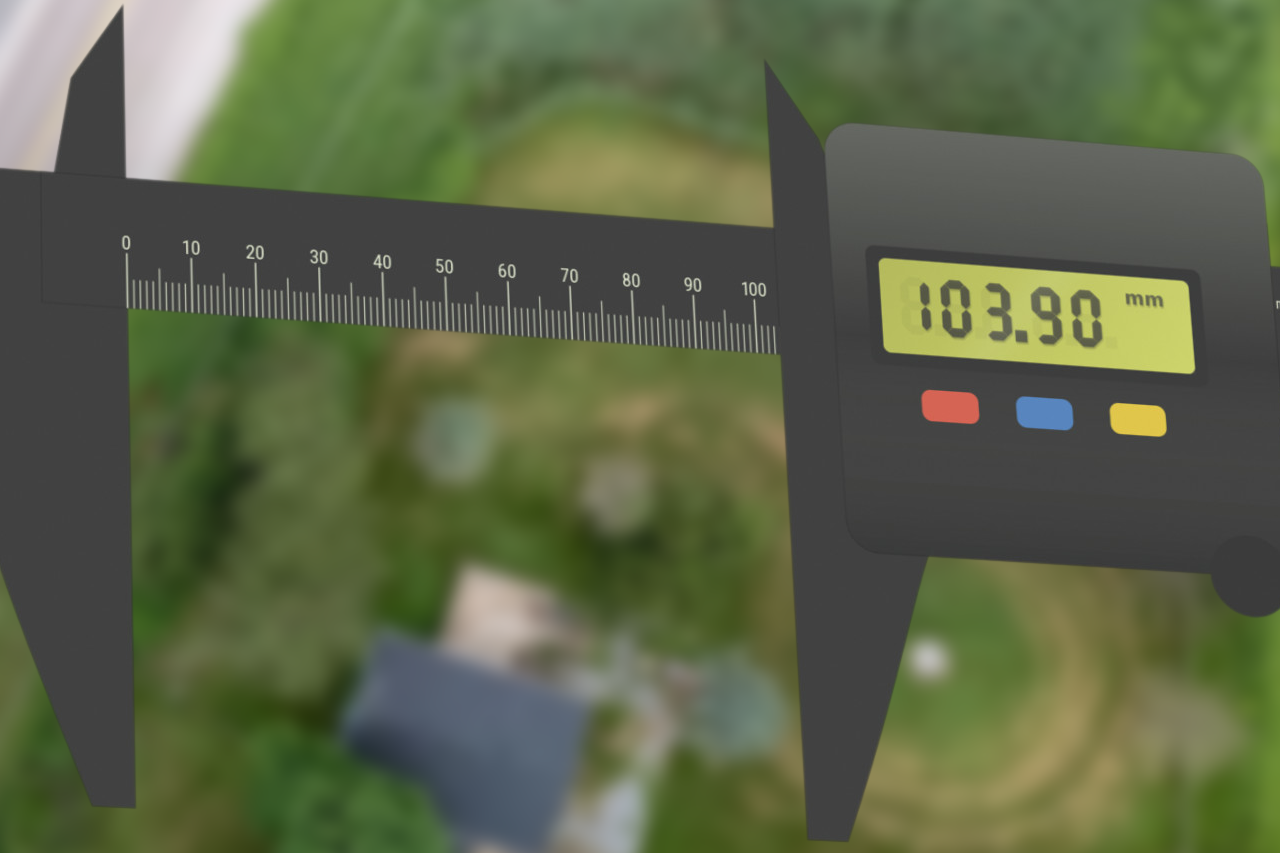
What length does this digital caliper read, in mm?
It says 103.90 mm
